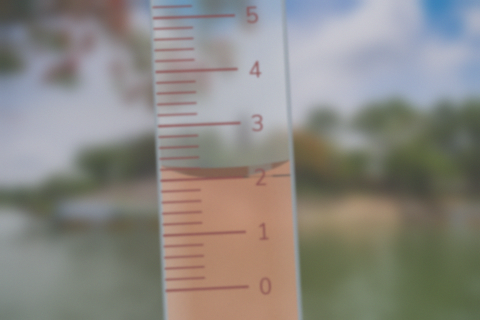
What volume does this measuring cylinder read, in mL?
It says 2 mL
